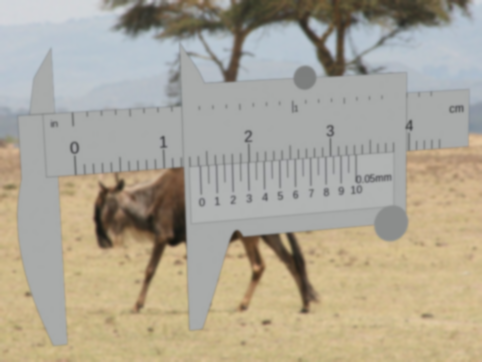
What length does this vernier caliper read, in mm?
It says 14.2 mm
